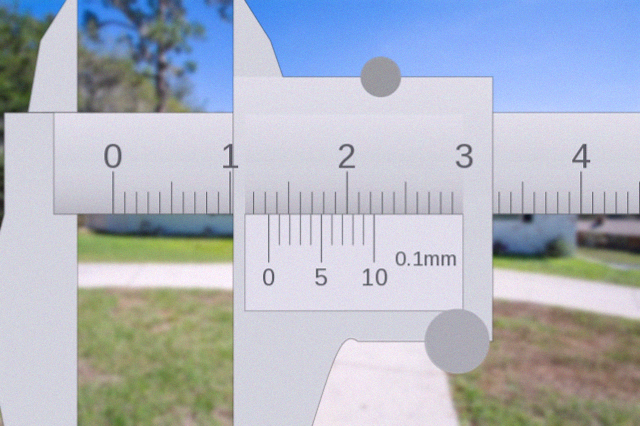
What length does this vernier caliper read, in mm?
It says 13.3 mm
